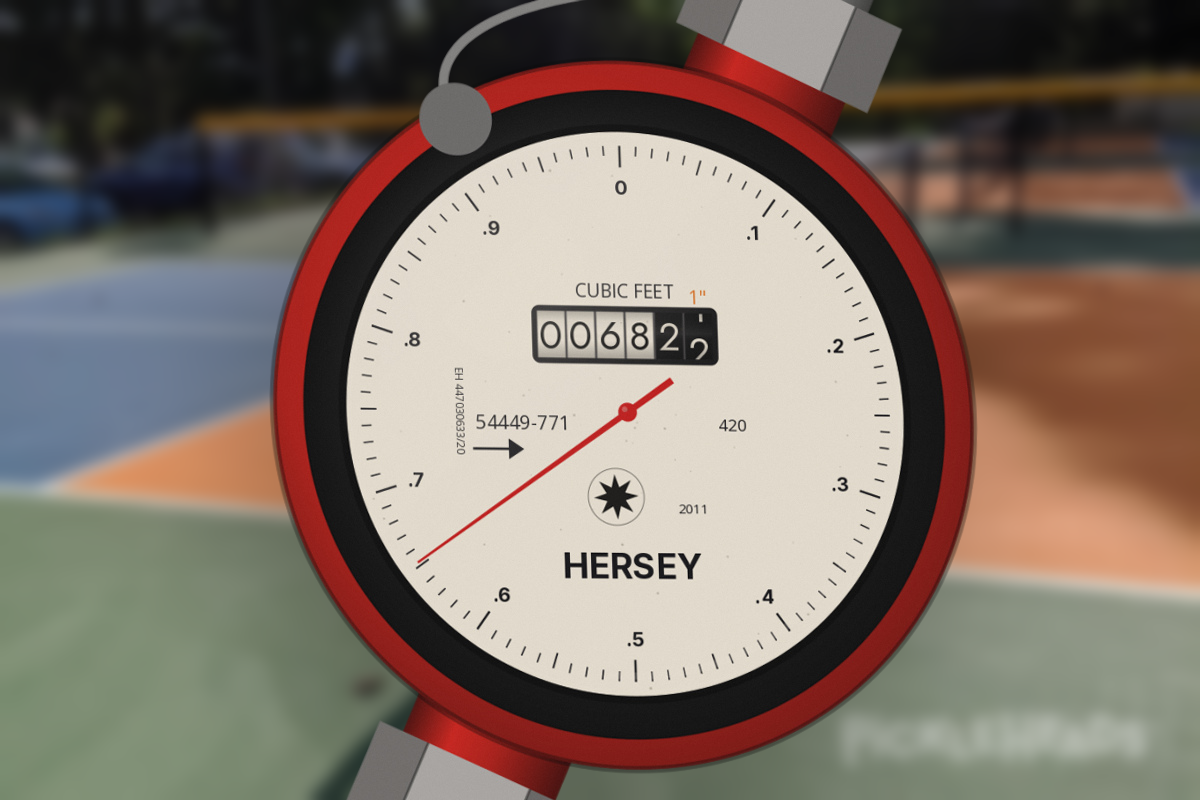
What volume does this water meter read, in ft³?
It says 6821.65 ft³
